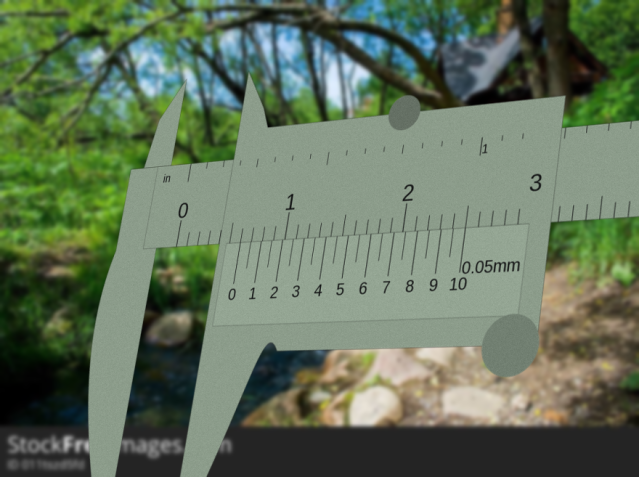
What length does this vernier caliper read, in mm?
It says 6.0 mm
